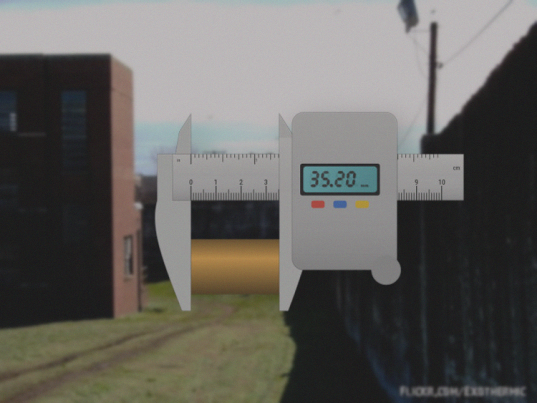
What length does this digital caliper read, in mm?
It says 35.20 mm
